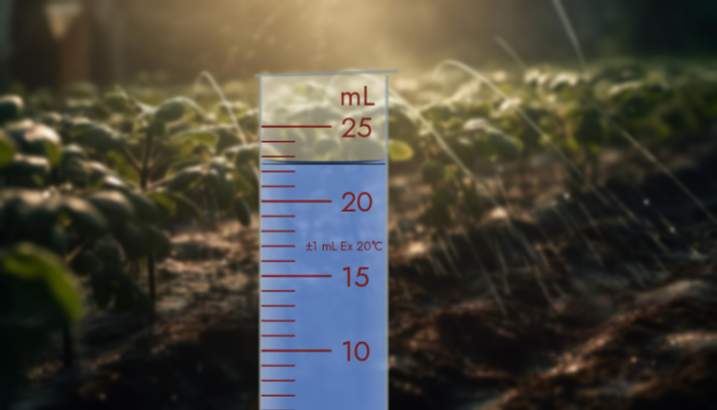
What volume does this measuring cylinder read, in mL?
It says 22.5 mL
